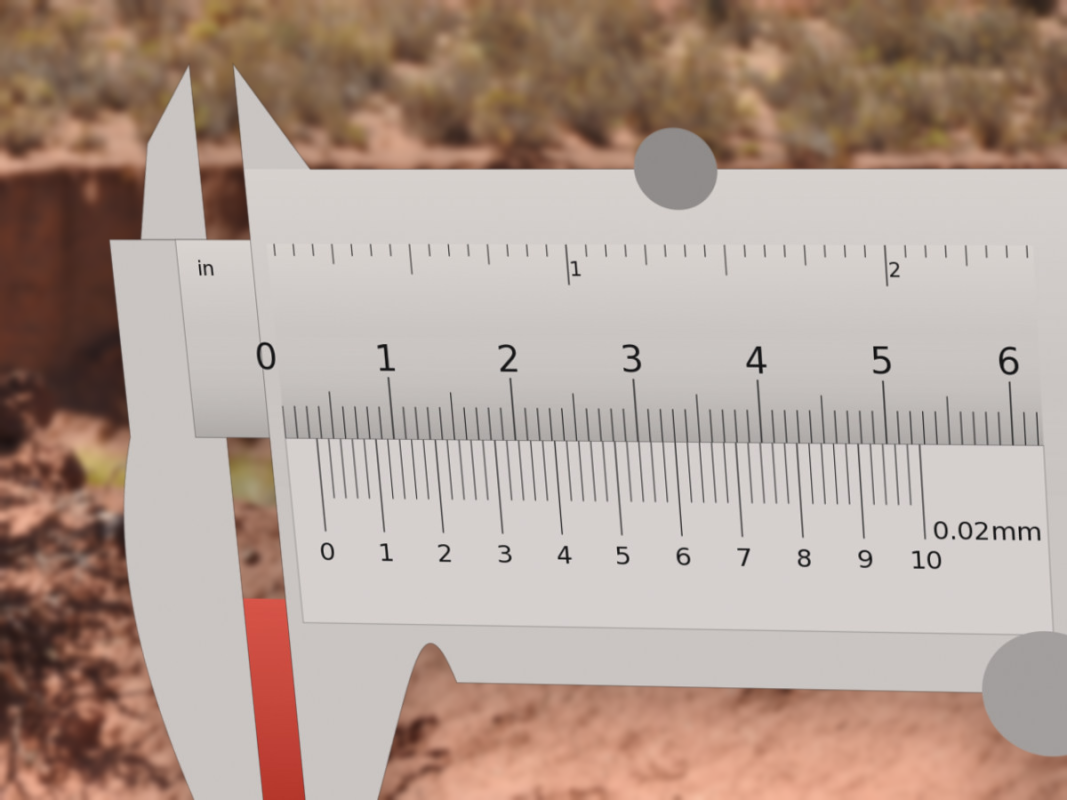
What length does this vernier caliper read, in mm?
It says 3.6 mm
